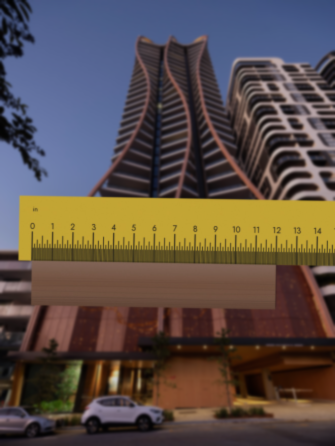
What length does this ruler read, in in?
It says 12 in
